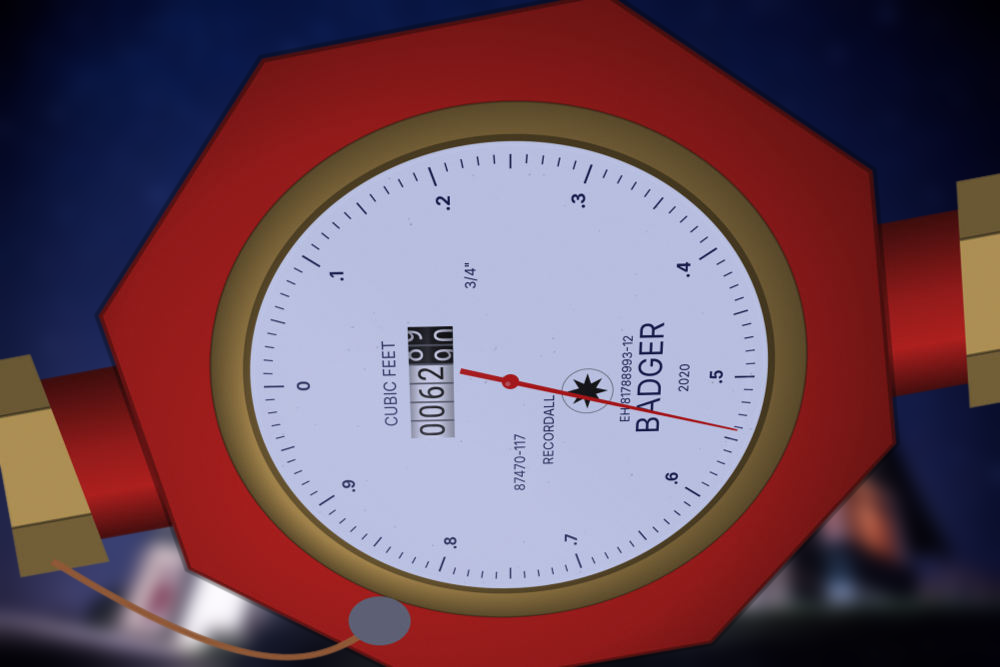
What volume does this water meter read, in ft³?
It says 6289.54 ft³
